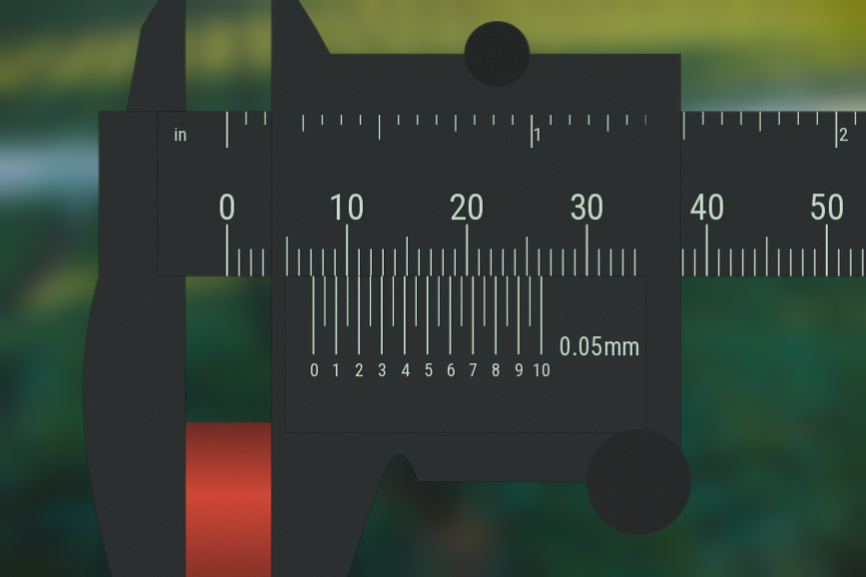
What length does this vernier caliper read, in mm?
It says 7.2 mm
